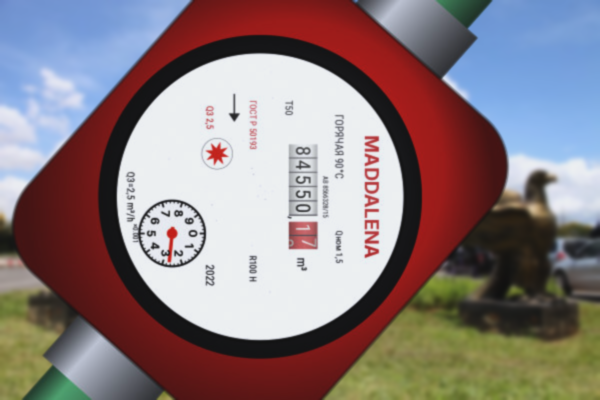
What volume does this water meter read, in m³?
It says 84550.172 m³
